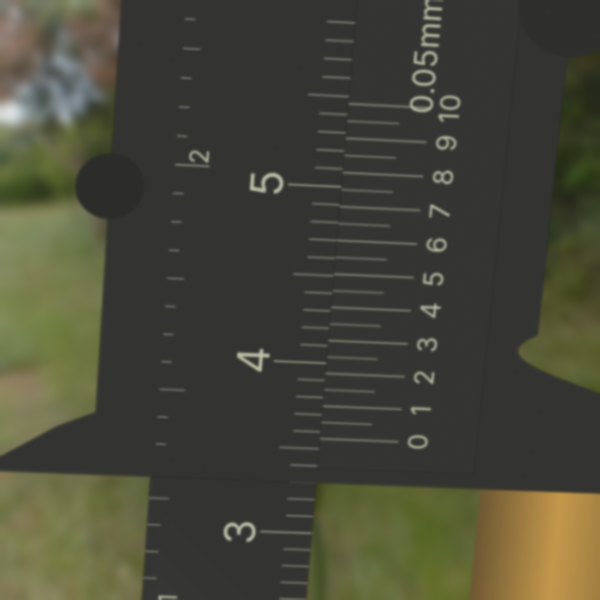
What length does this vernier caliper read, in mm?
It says 35.6 mm
